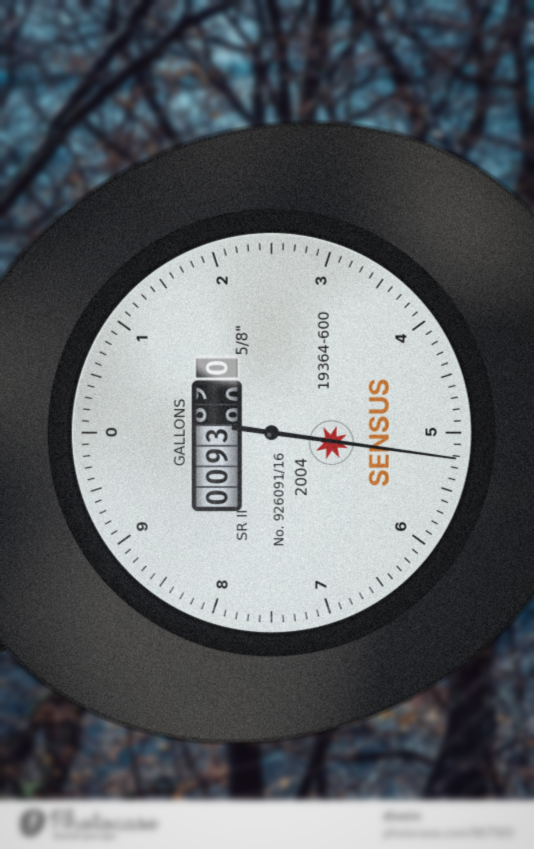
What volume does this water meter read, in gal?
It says 93895.2 gal
